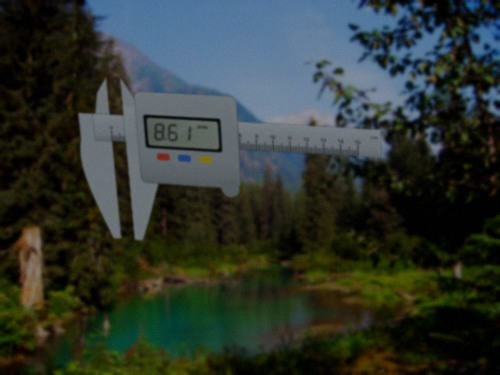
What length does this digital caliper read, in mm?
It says 8.61 mm
